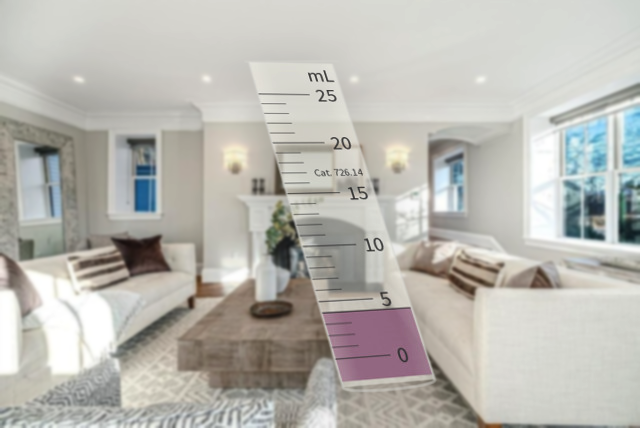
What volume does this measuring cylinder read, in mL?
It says 4 mL
